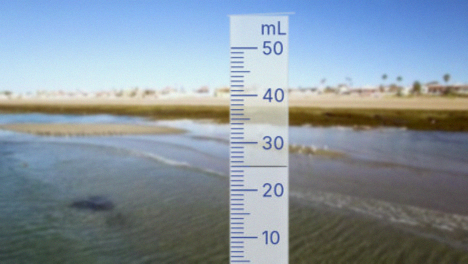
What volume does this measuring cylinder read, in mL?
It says 25 mL
